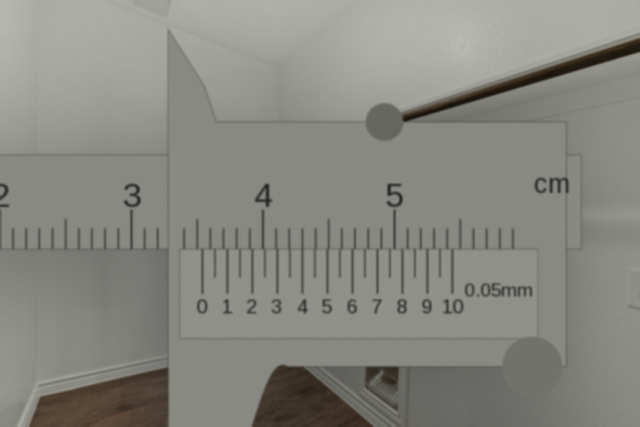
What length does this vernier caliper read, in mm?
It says 35.4 mm
